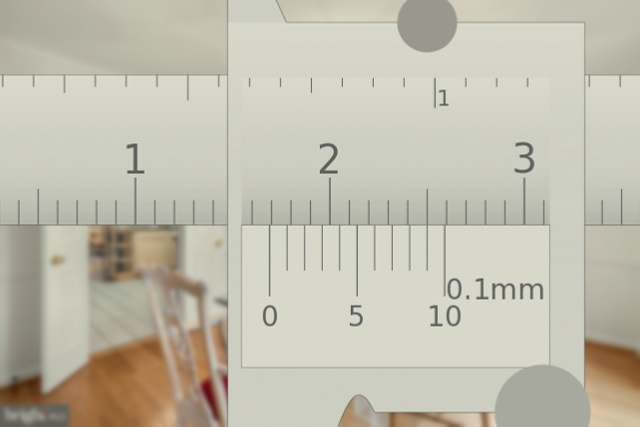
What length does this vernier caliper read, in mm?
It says 16.9 mm
